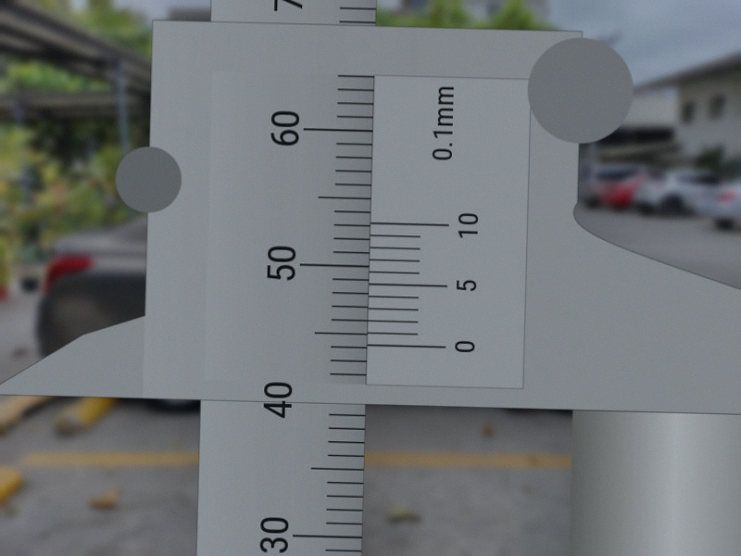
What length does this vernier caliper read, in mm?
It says 44.2 mm
